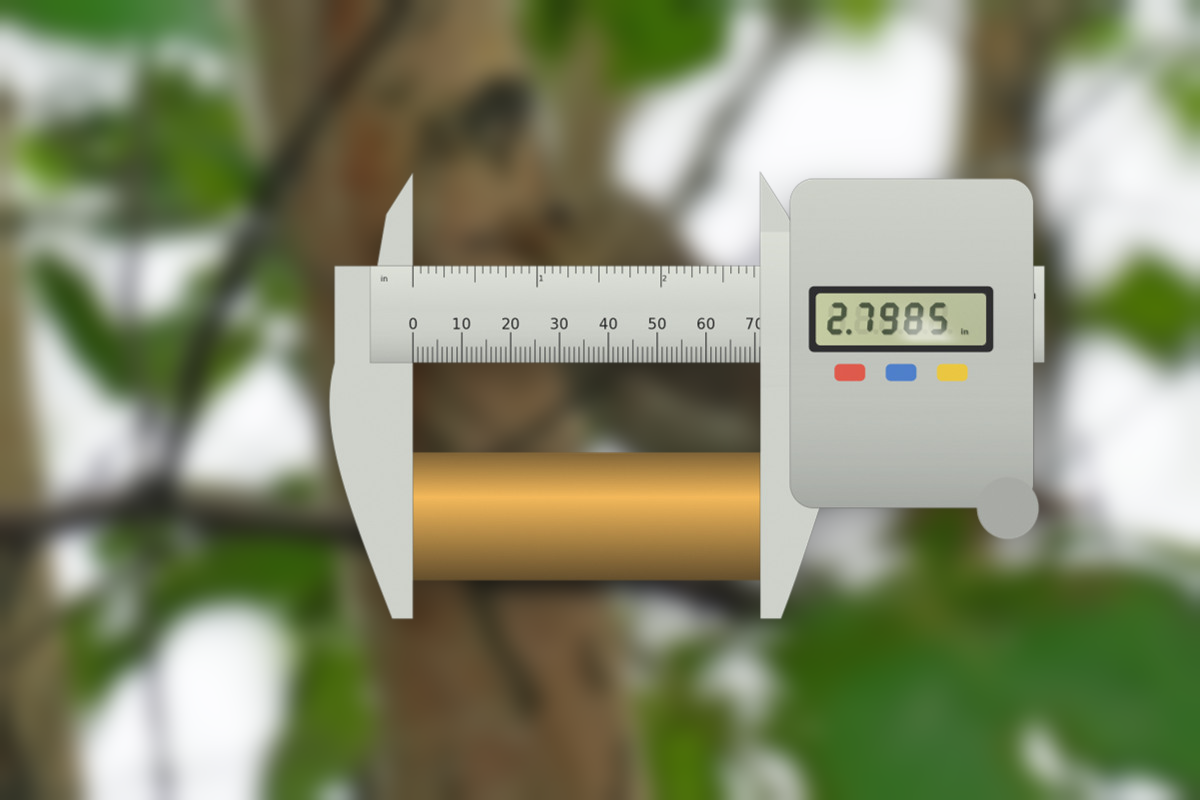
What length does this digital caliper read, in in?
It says 2.7985 in
